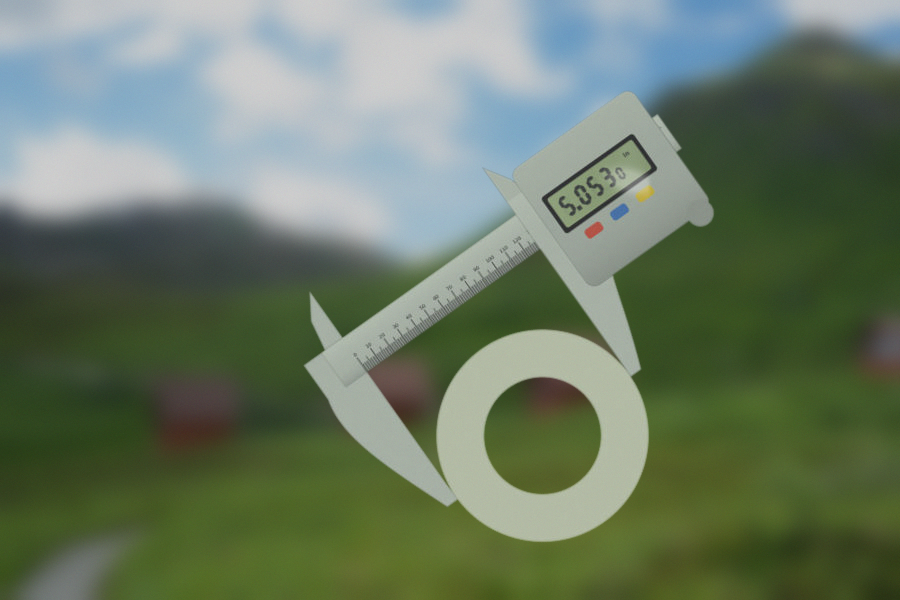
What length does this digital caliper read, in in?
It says 5.0530 in
